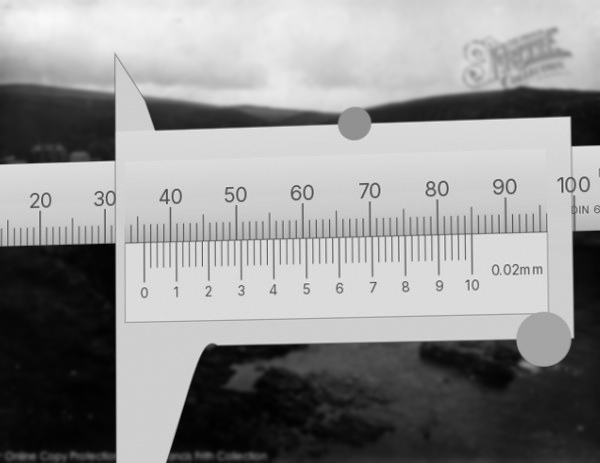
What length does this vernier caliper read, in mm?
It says 36.0 mm
